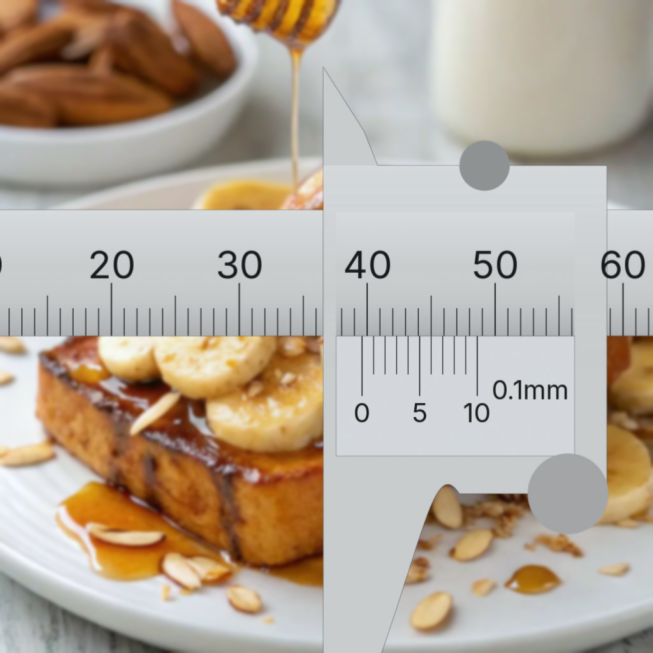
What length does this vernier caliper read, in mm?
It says 39.6 mm
